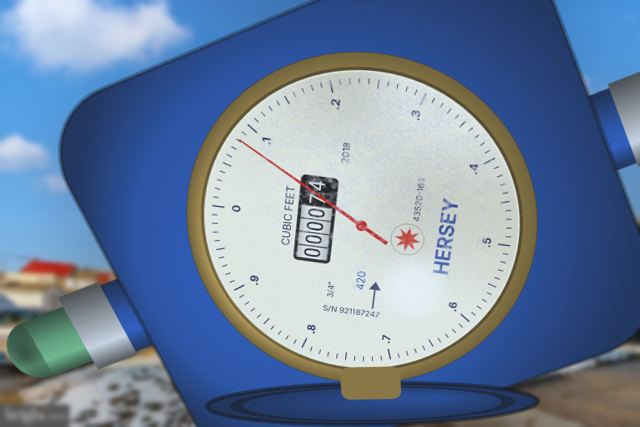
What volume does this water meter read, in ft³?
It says 74.08 ft³
